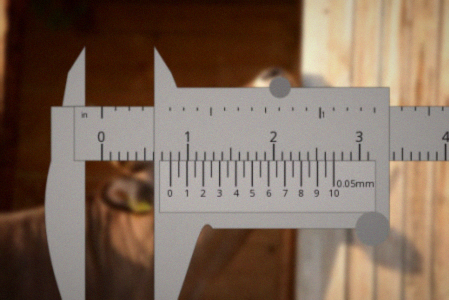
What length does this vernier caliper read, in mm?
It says 8.0 mm
